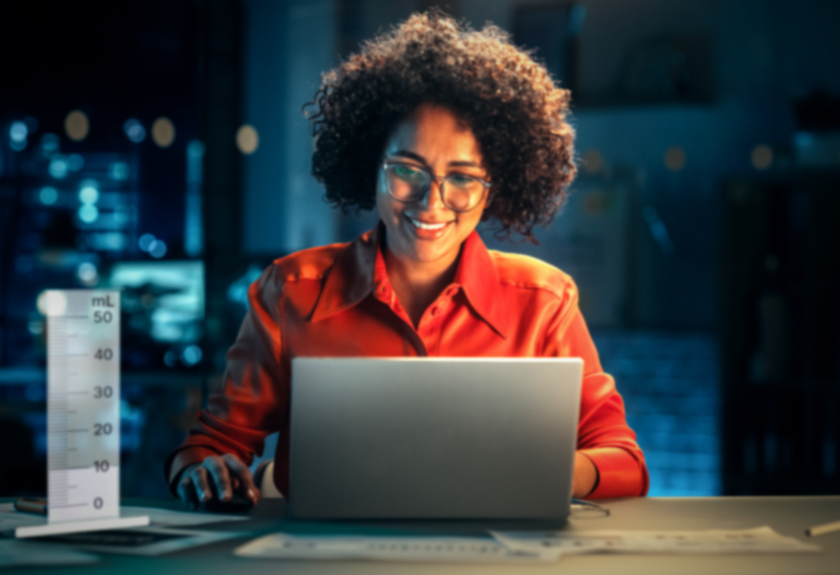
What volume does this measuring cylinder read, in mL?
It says 10 mL
